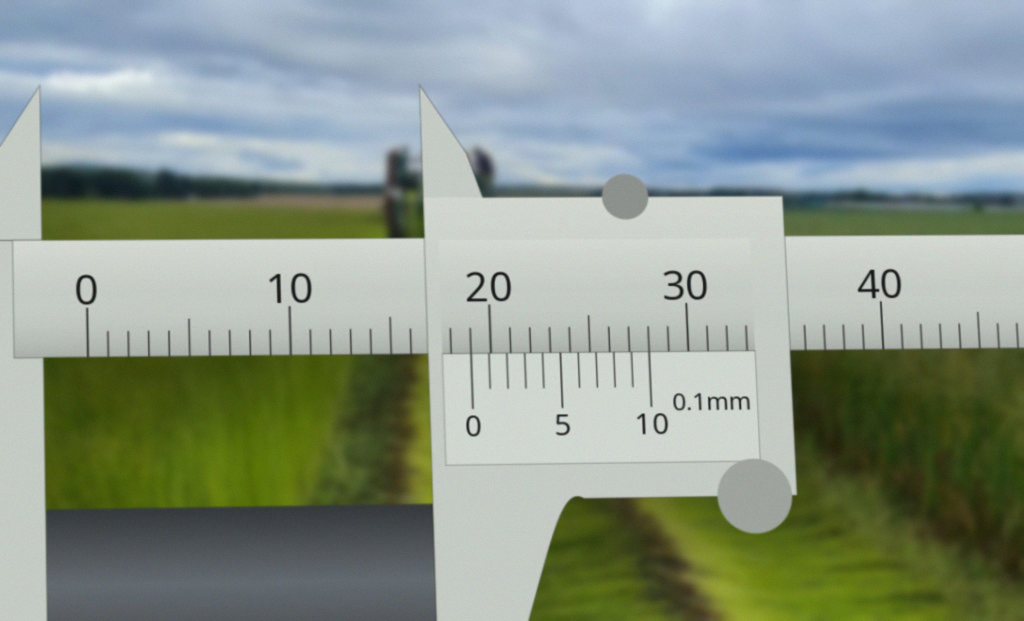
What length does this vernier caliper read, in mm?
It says 19.0 mm
